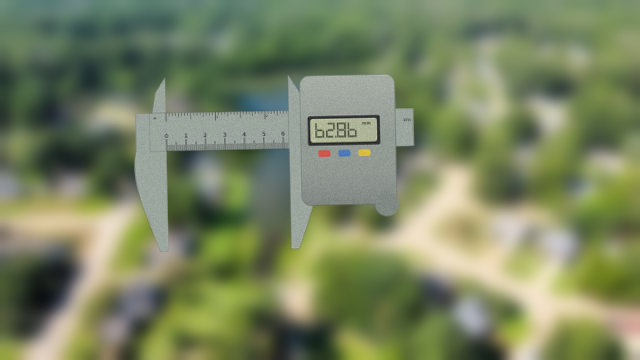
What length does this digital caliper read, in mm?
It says 62.86 mm
